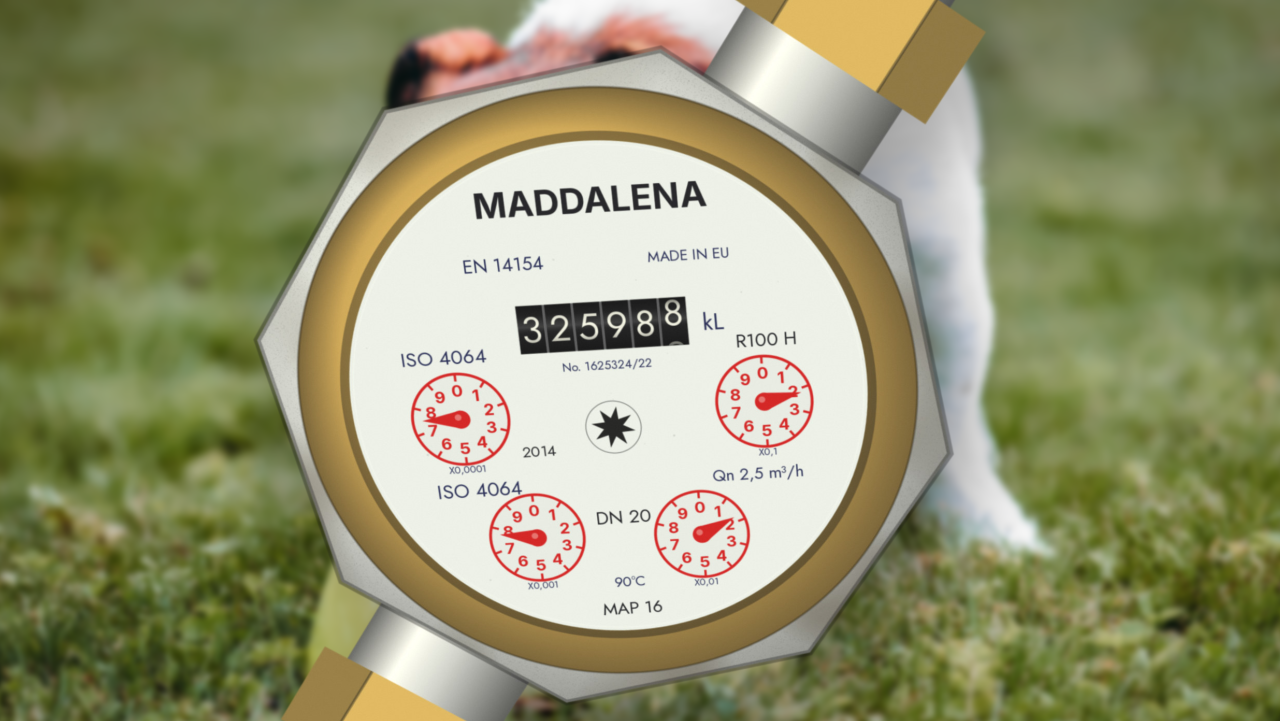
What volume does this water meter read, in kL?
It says 325988.2177 kL
